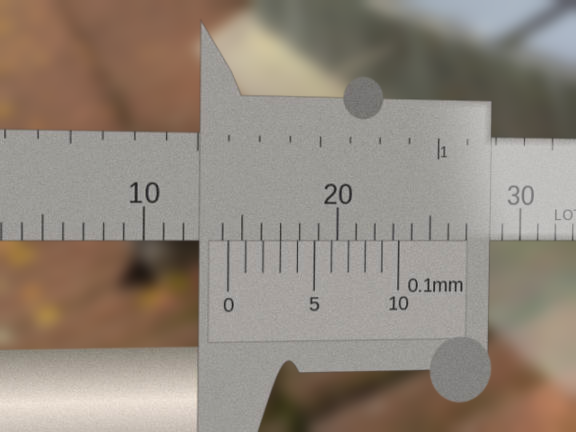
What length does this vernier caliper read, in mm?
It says 14.3 mm
